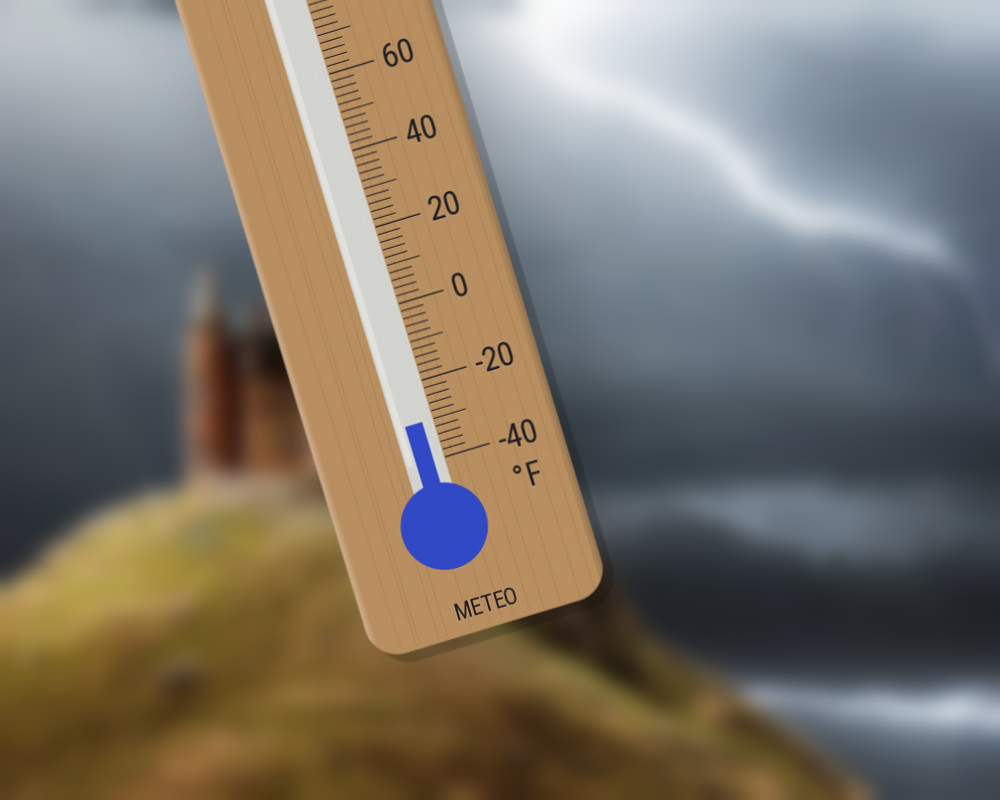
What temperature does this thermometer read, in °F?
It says -30 °F
